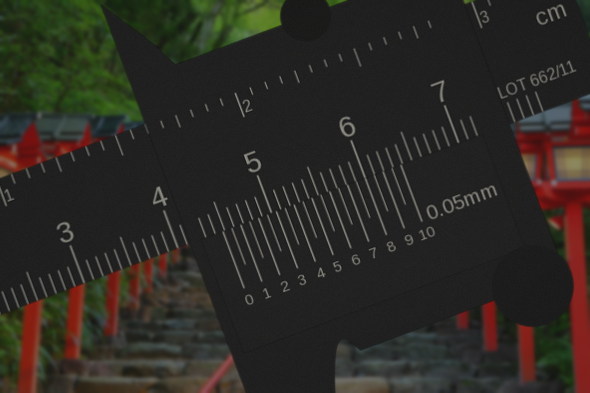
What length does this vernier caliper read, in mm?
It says 44.8 mm
